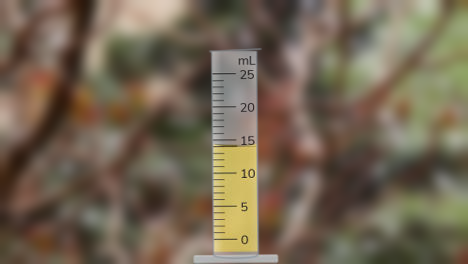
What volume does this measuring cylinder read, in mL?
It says 14 mL
